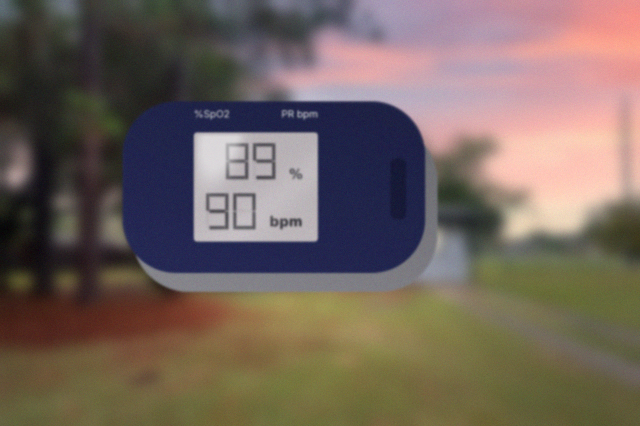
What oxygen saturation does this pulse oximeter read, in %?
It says 89 %
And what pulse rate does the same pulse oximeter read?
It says 90 bpm
